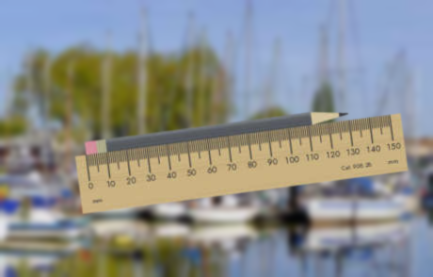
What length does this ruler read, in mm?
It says 130 mm
